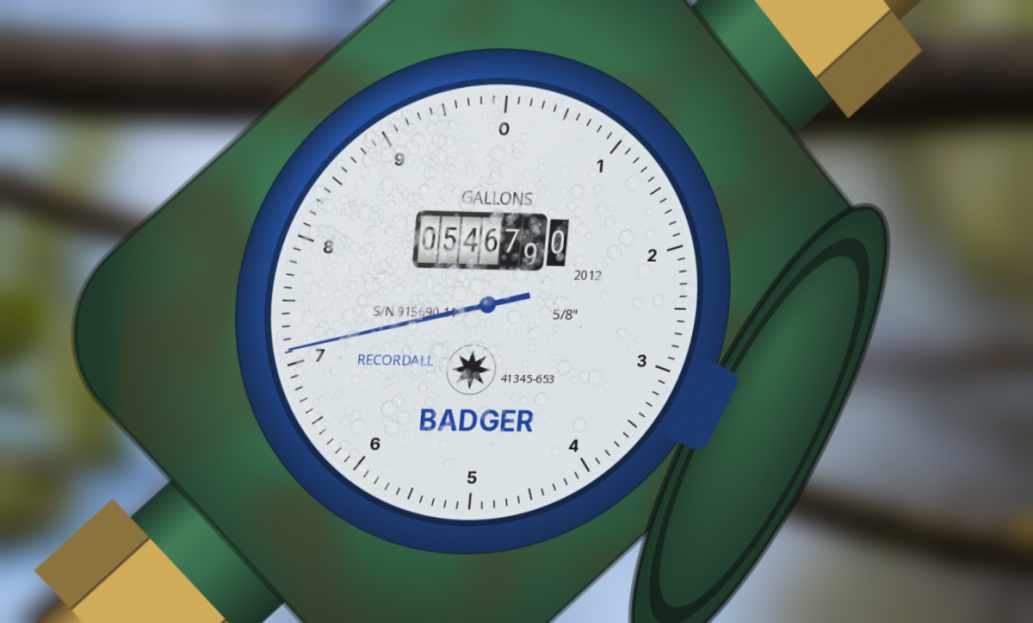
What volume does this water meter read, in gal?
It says 546787.1 gal
